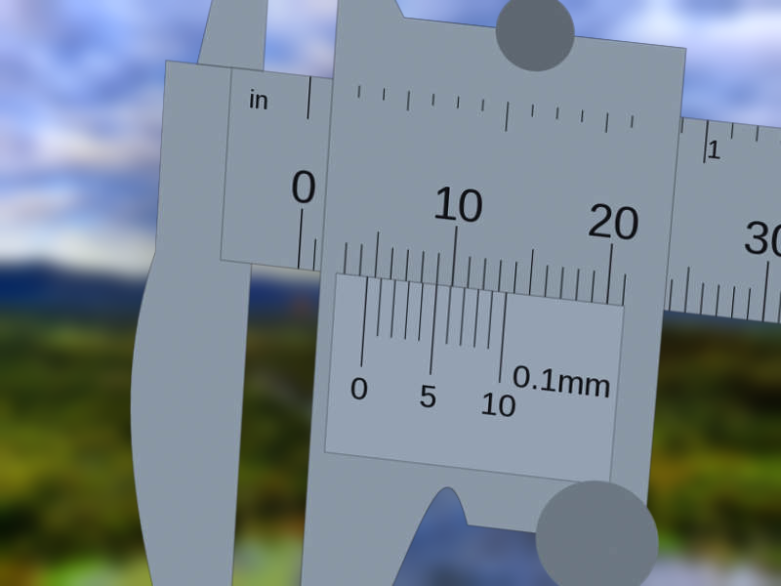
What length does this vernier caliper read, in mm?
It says 4.5 mm
